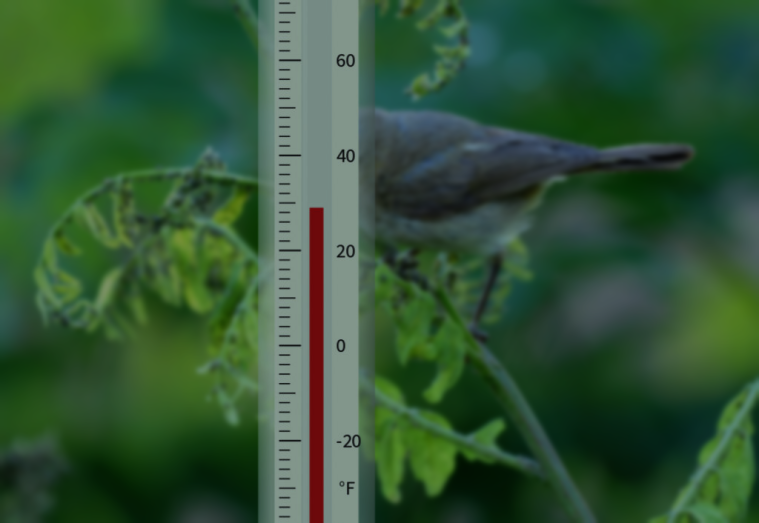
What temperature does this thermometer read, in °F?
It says 29 °F
